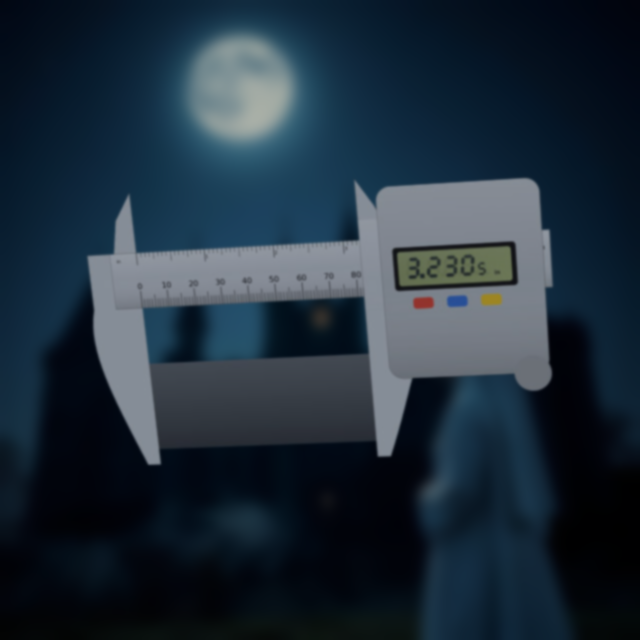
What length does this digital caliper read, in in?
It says 3.2305 in
